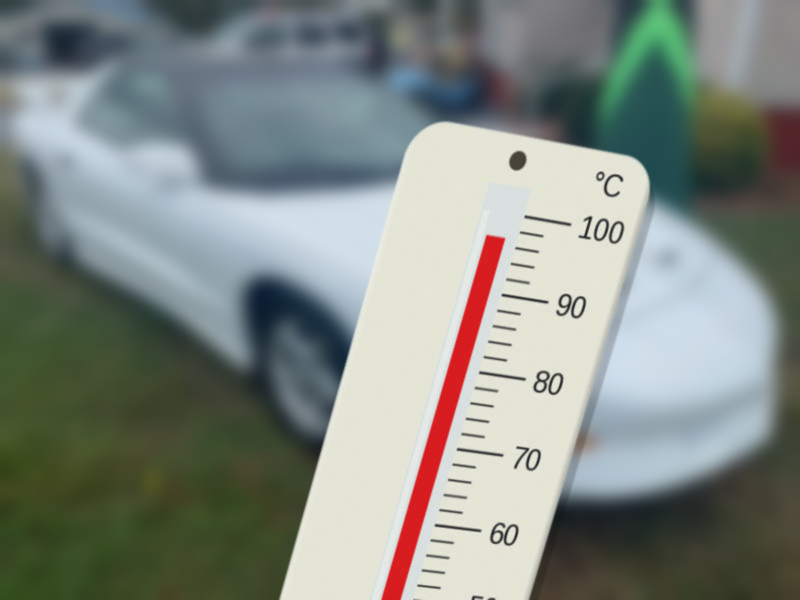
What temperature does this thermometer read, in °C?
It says 97 °C
